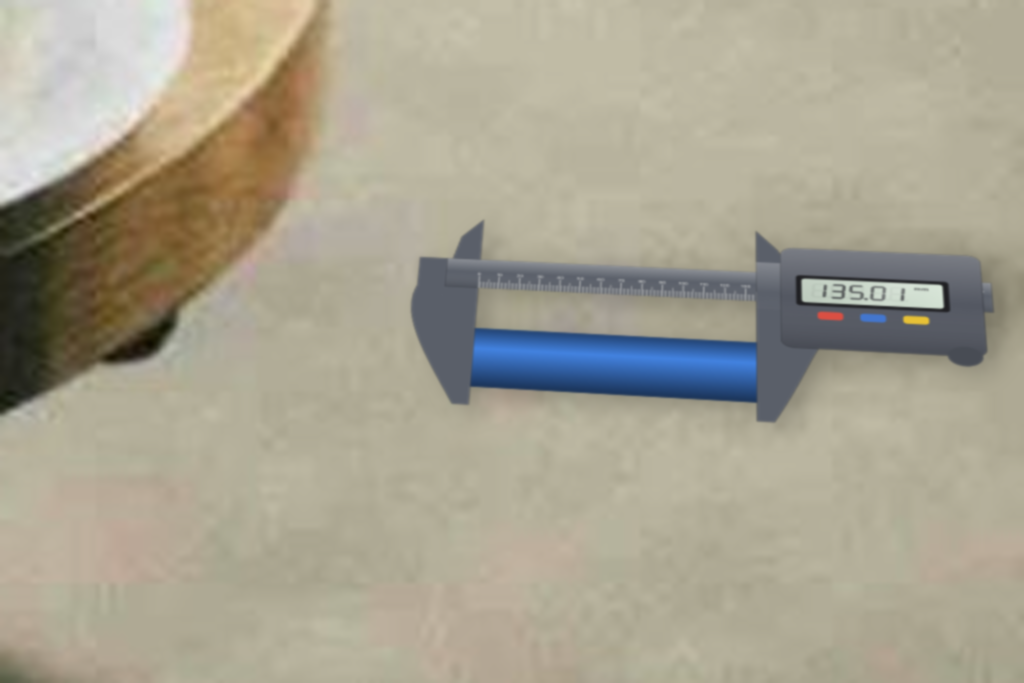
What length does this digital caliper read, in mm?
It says 135.01 mm
